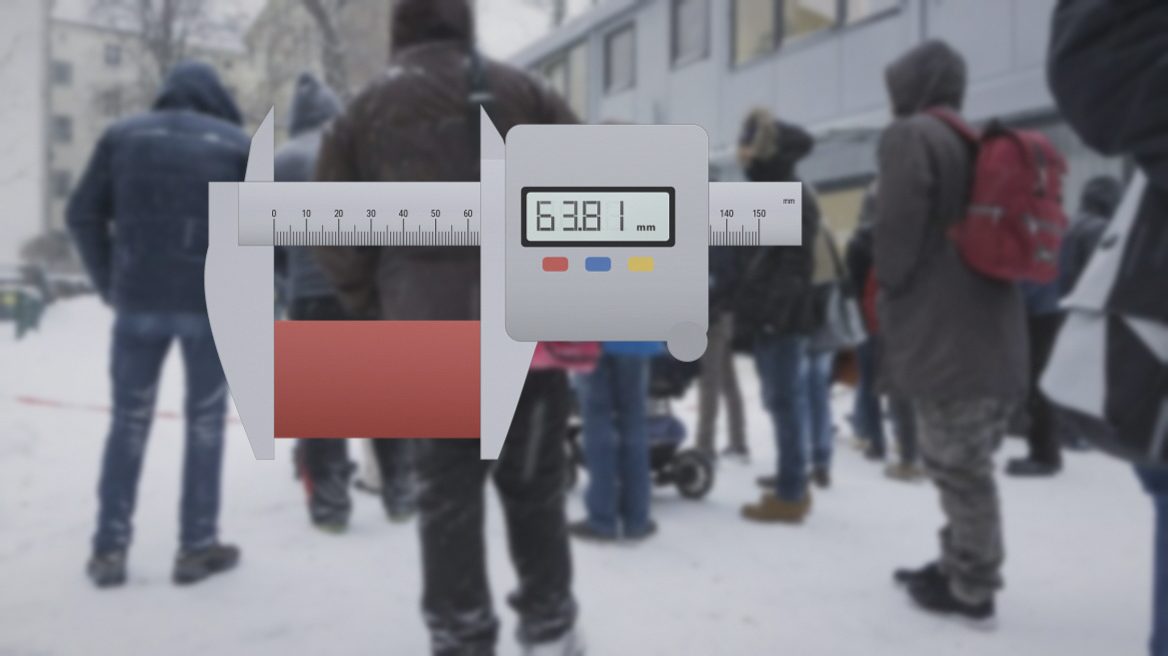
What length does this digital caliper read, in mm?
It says 63.81 mm
